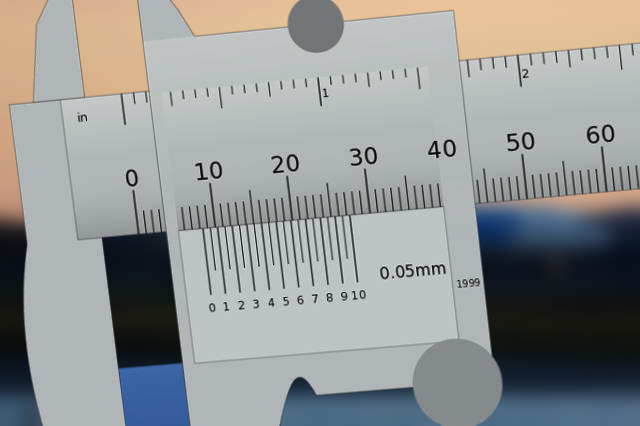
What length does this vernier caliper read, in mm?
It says 8.4 mm
